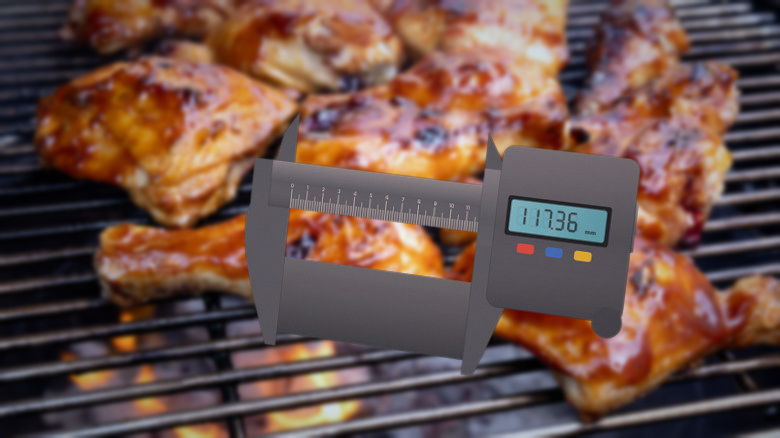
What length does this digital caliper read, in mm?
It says 117.36 mm
